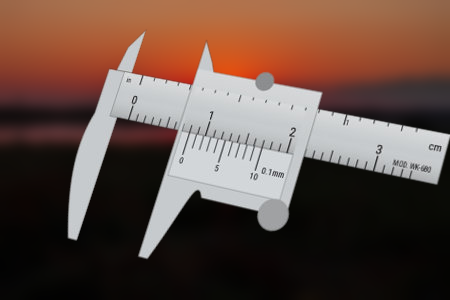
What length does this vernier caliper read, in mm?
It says 8.0 mm
